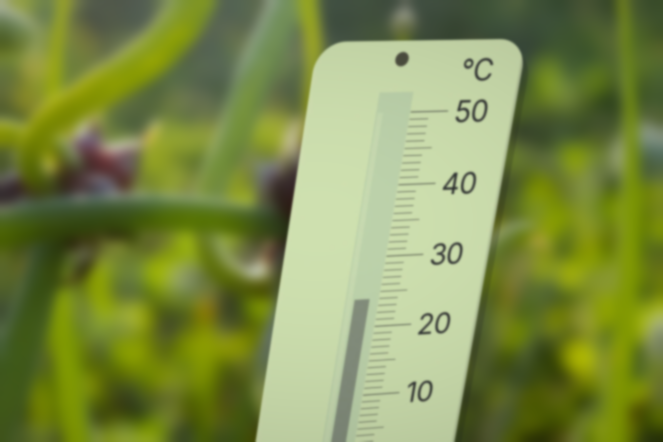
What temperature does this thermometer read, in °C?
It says 24 °C
